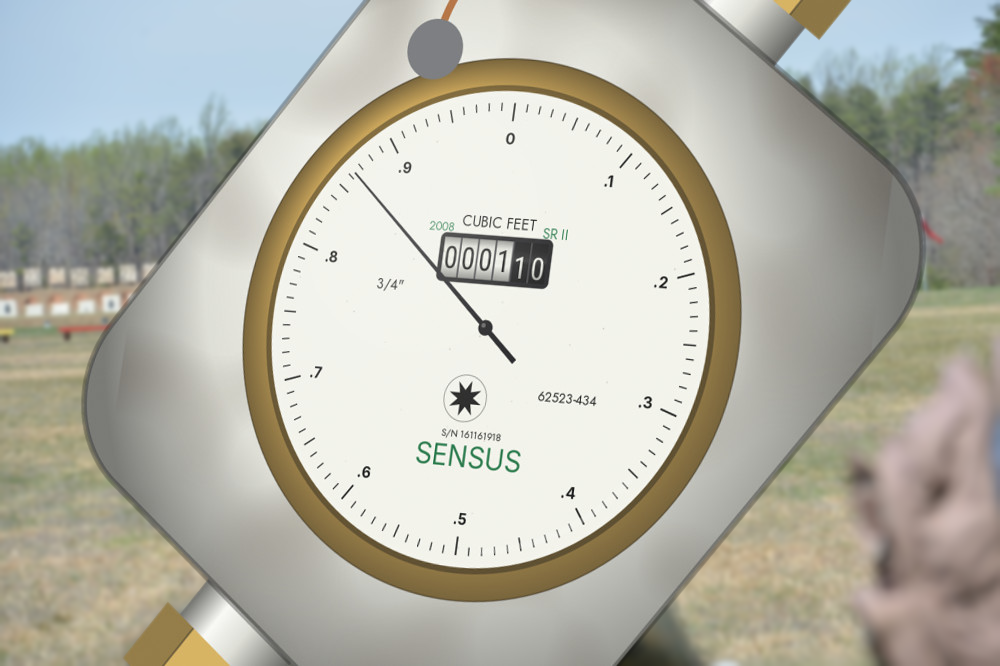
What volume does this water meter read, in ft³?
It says 109.86 ft³
